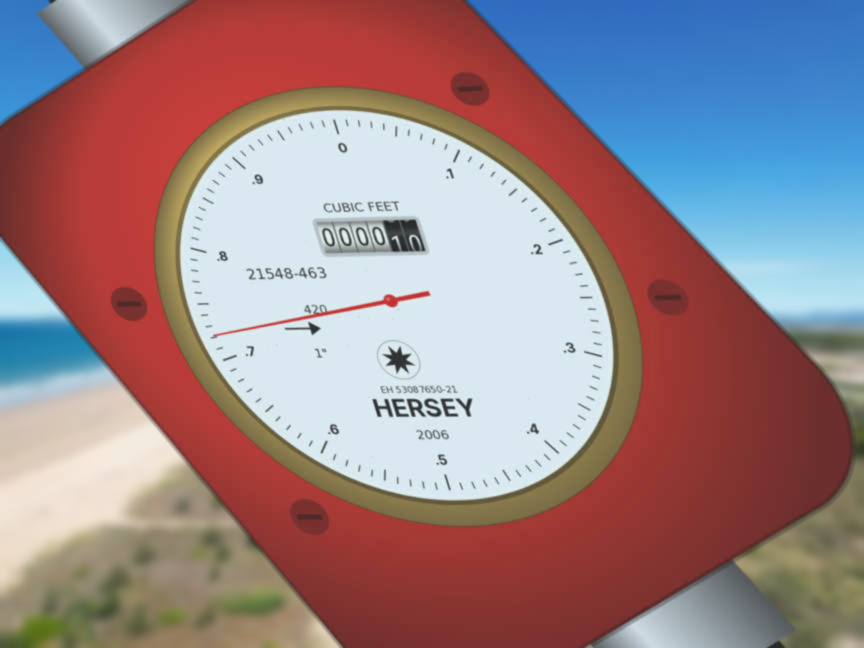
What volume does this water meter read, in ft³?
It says 9.72 ft³
